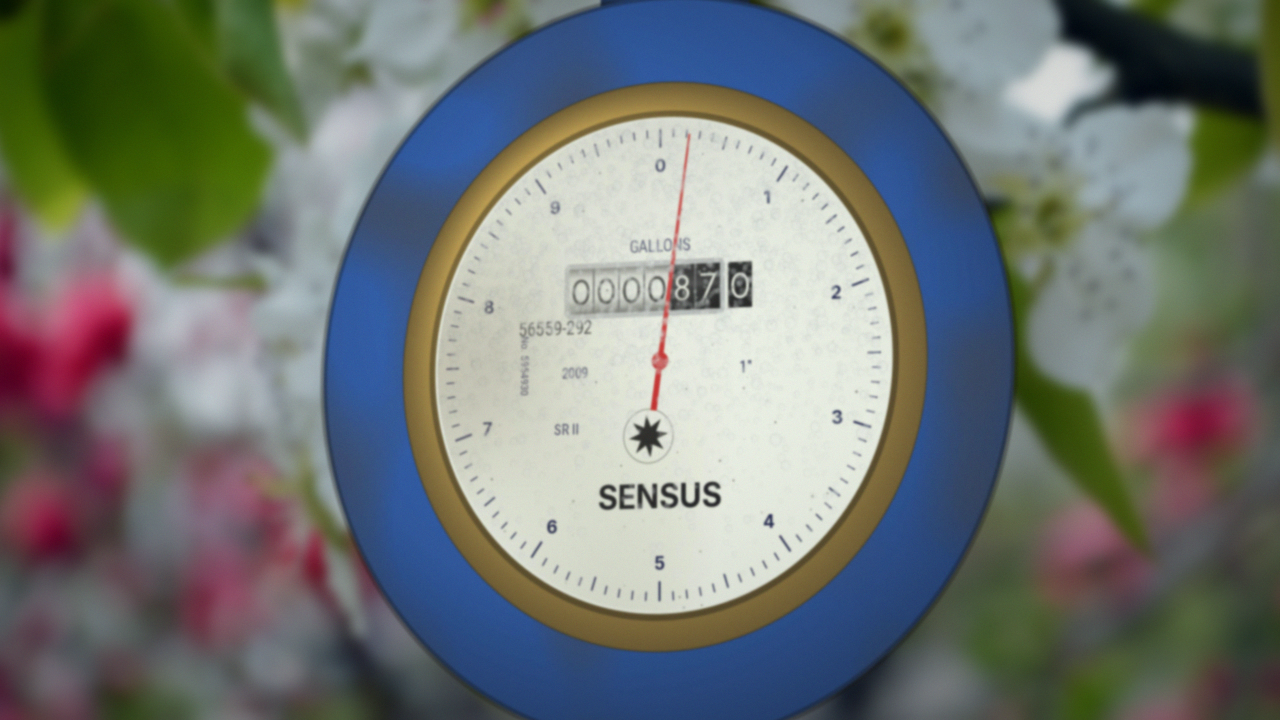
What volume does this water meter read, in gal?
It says 870.2 gal
